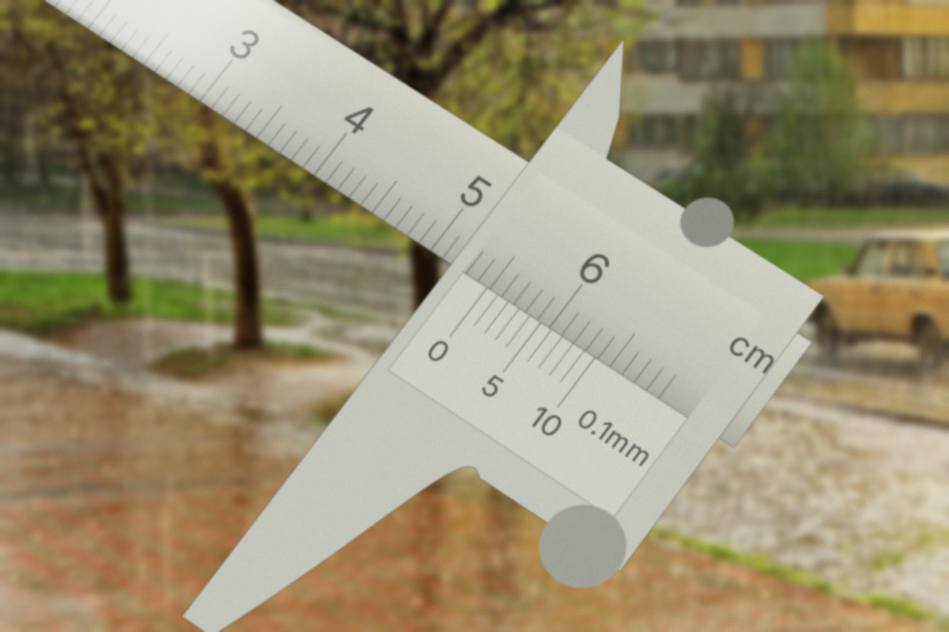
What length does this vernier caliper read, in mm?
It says 54.8 mm
